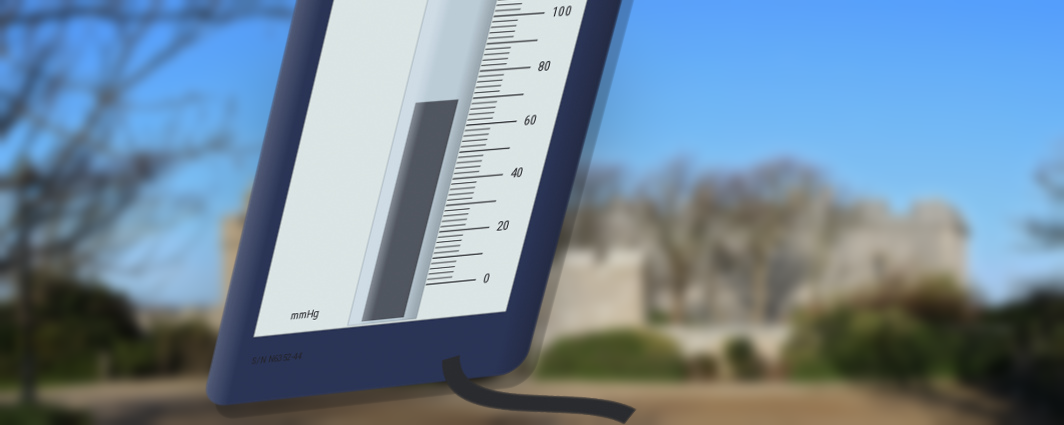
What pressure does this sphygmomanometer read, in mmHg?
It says 70 mmHg
